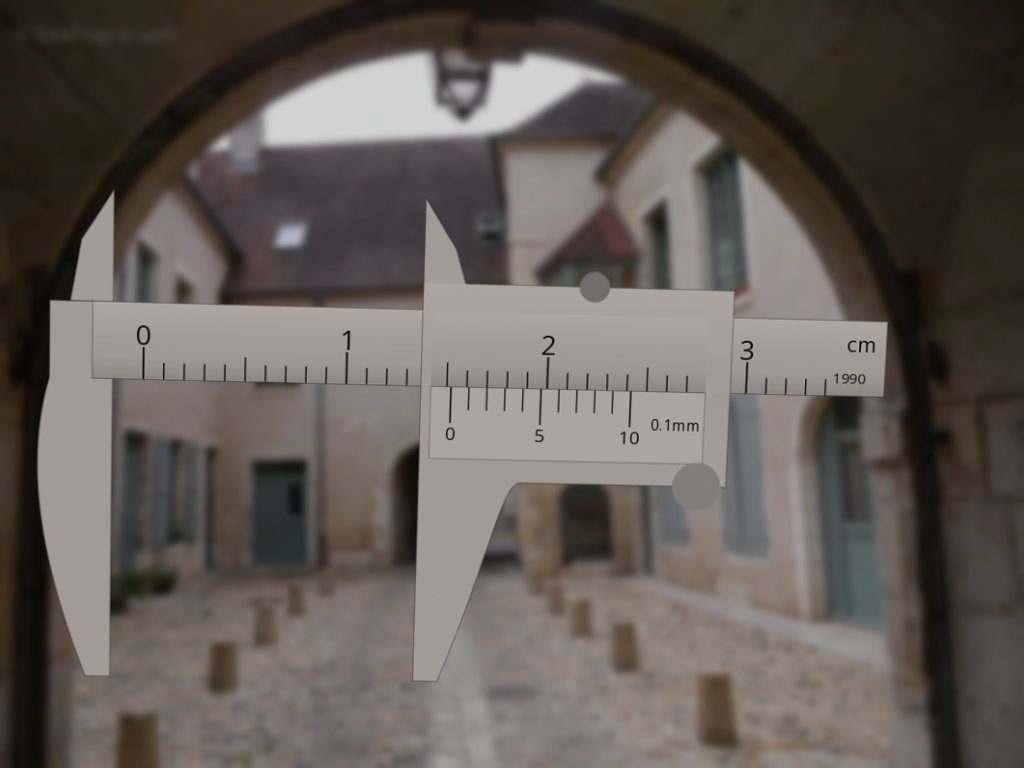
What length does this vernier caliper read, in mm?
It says 15.2 mm
